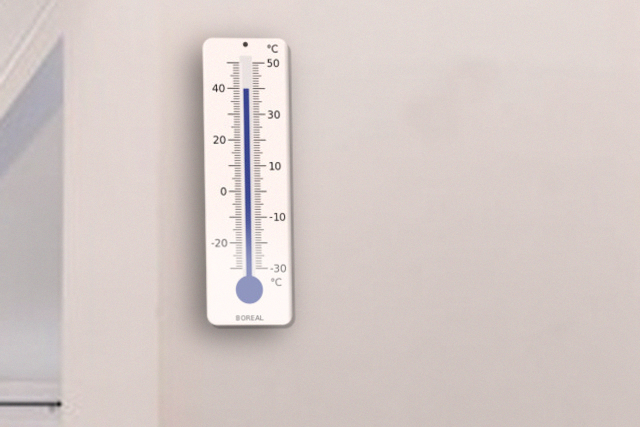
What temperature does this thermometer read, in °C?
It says 40 °C
